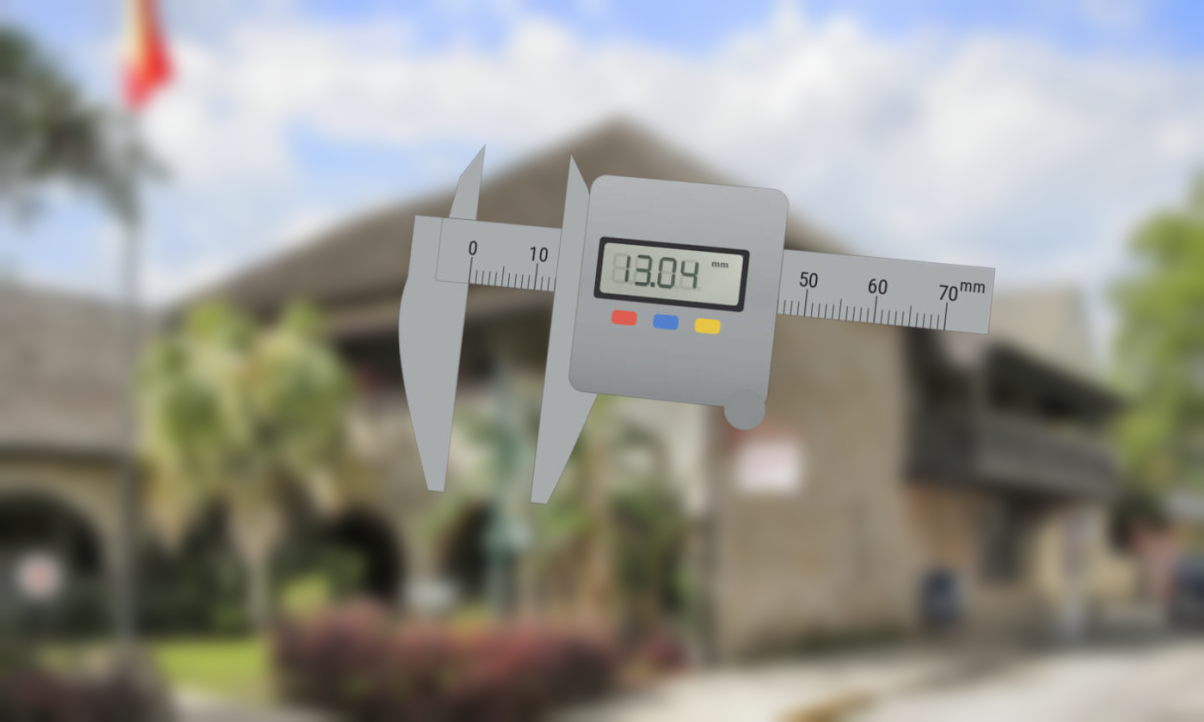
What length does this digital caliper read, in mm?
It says 13.04 mm
